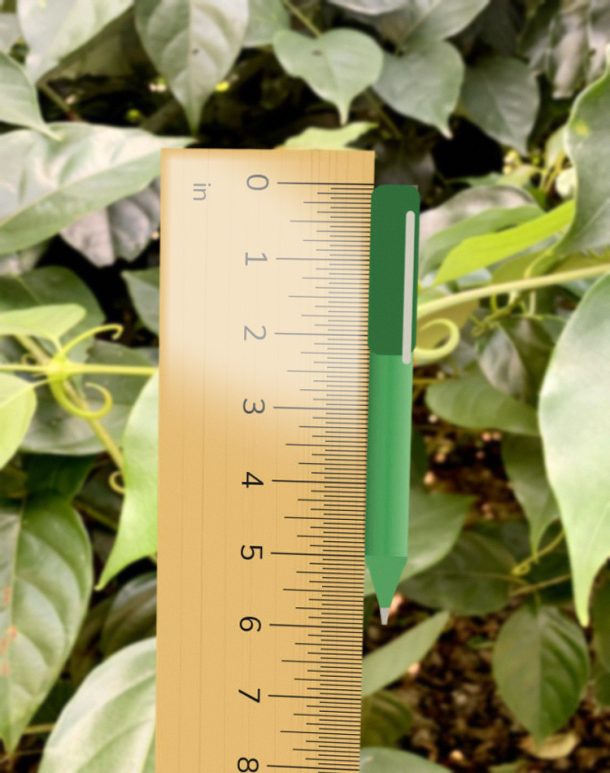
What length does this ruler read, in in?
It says 5.9375 in
